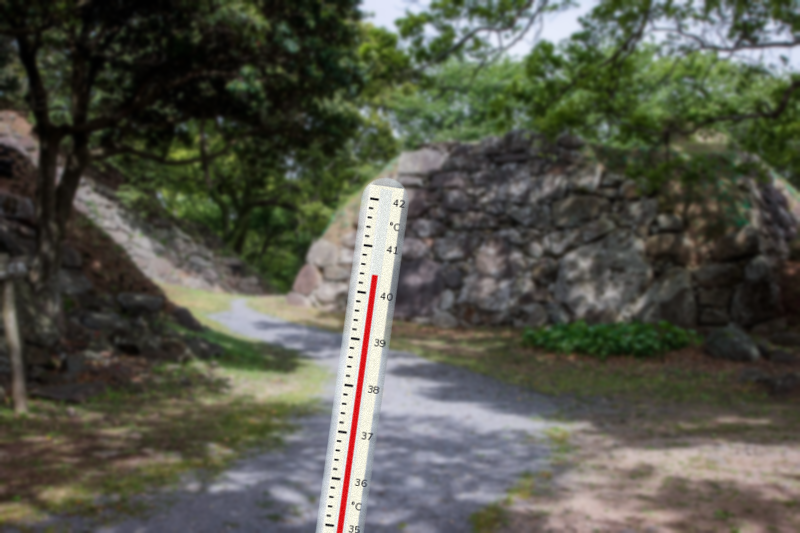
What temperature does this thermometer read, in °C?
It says 40.4 °C
